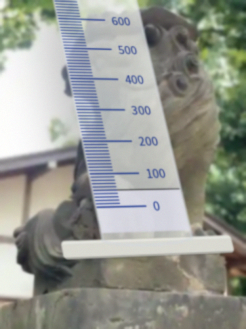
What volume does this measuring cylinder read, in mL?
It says 50 mL
